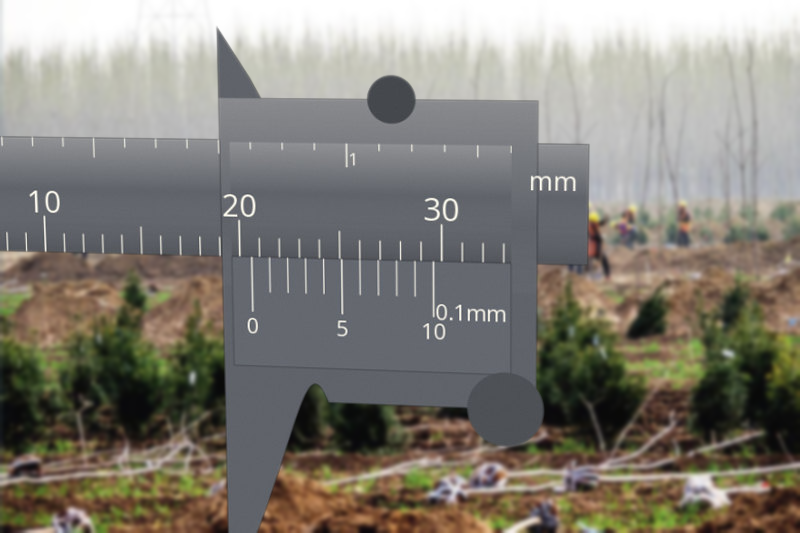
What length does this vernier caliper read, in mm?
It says 20.6 mm
